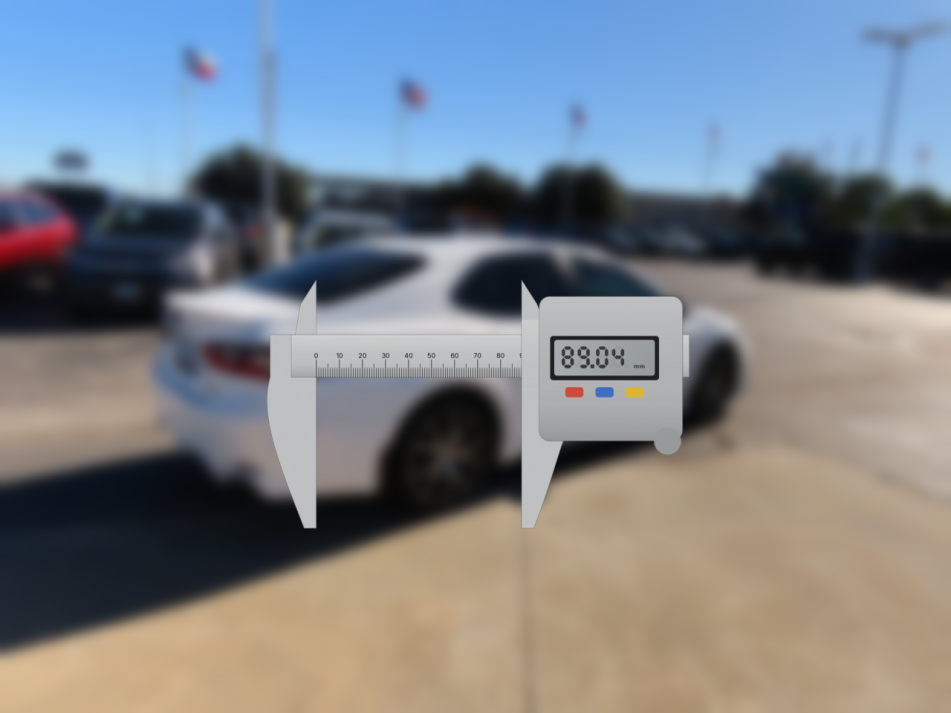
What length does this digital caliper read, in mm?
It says 89.04 mm
